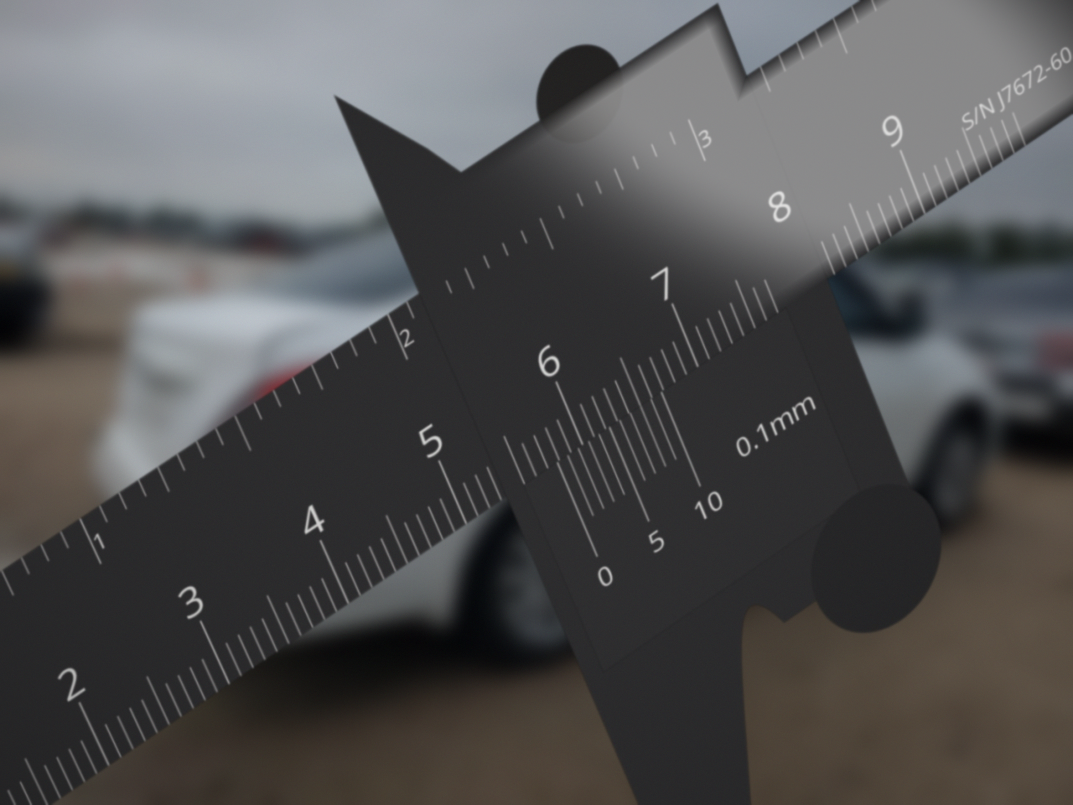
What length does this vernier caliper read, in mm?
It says 57.8 mm
